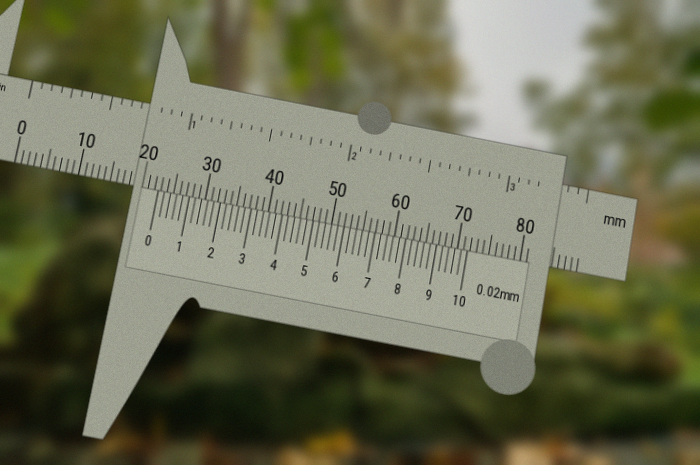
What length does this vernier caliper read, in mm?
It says 22.6 mm
